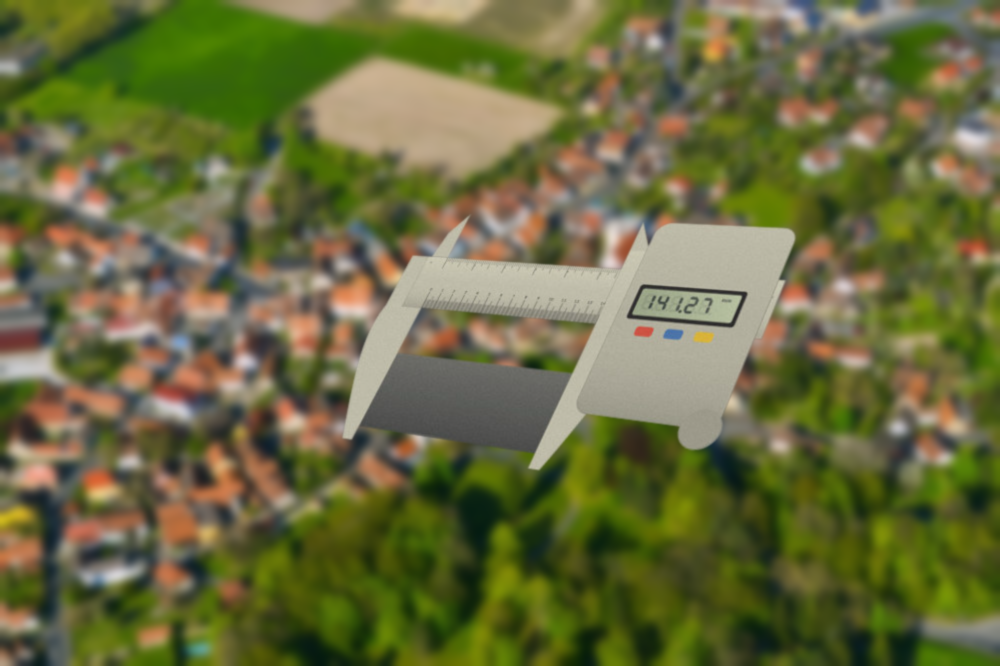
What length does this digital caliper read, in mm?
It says 141.27 mm
